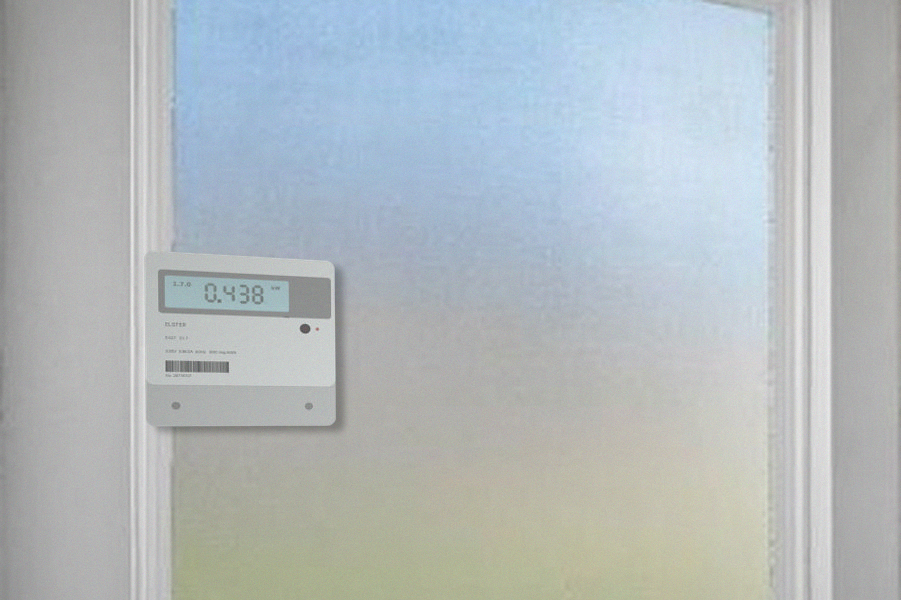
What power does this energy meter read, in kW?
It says 0.438 kW
